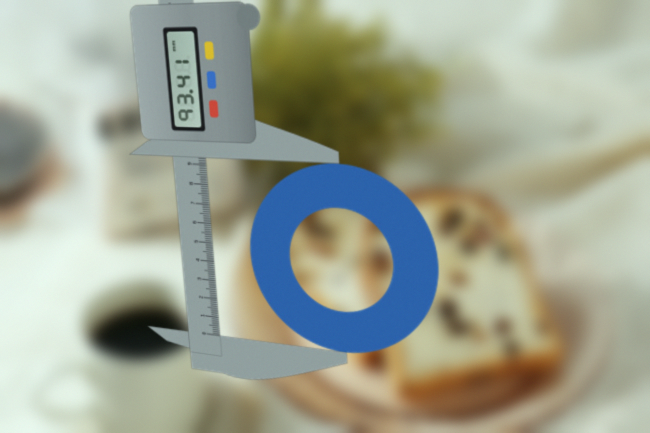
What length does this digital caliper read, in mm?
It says 93.41 mm
